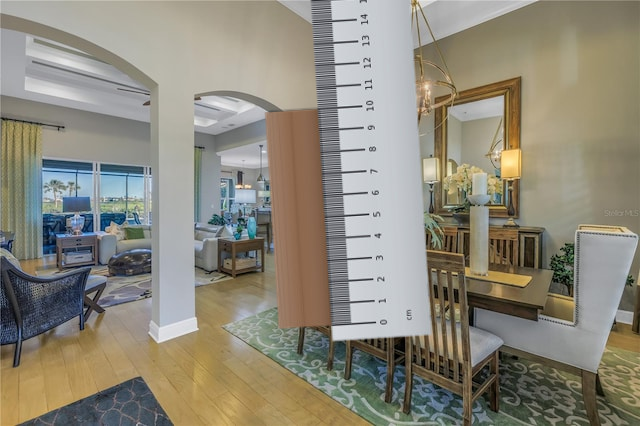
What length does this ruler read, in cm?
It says 10 cm
